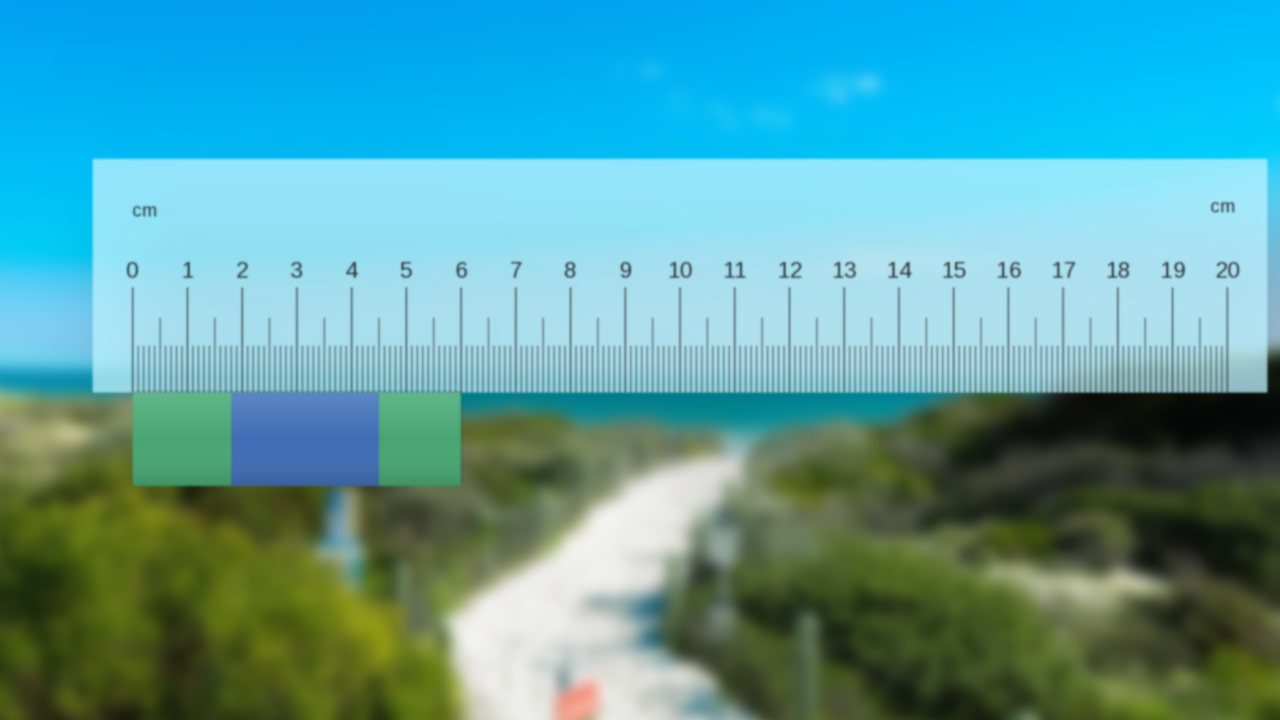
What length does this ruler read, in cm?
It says 6 cm
